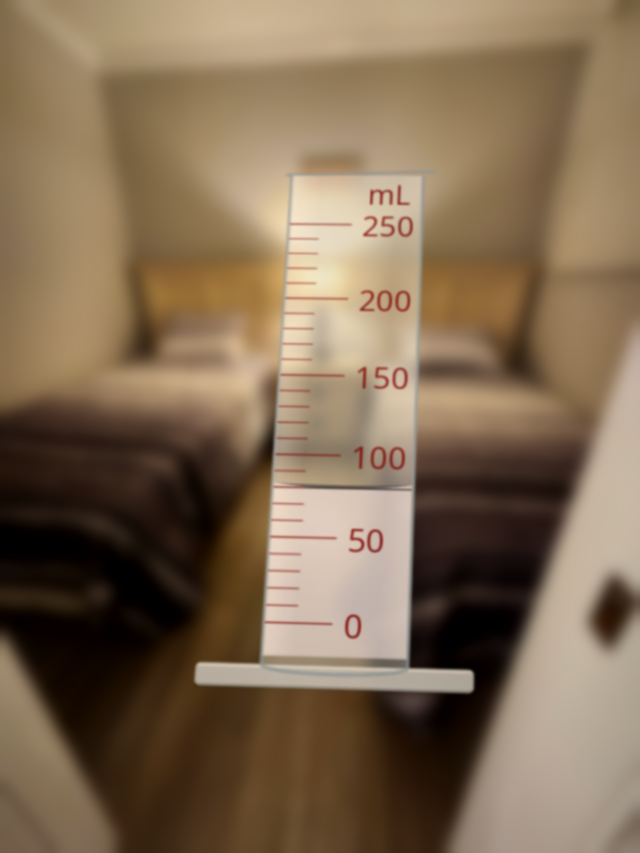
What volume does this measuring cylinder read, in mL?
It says 80 mL
